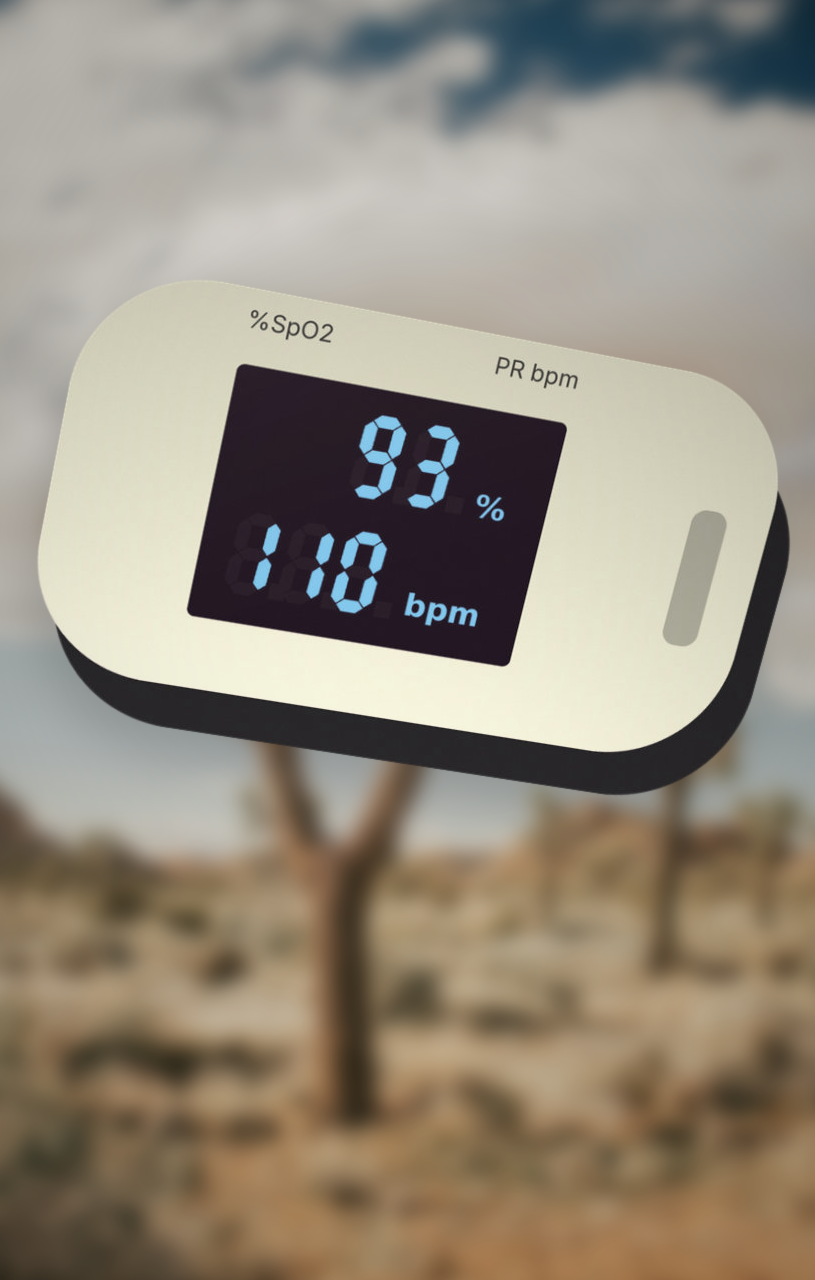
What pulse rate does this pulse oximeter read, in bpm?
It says 110 bpm
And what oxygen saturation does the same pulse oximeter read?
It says 93 %
